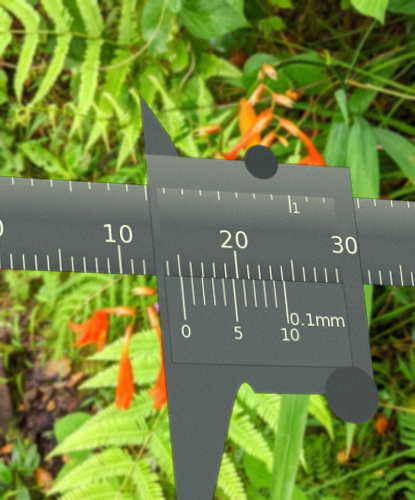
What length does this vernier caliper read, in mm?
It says 15.1 mm
